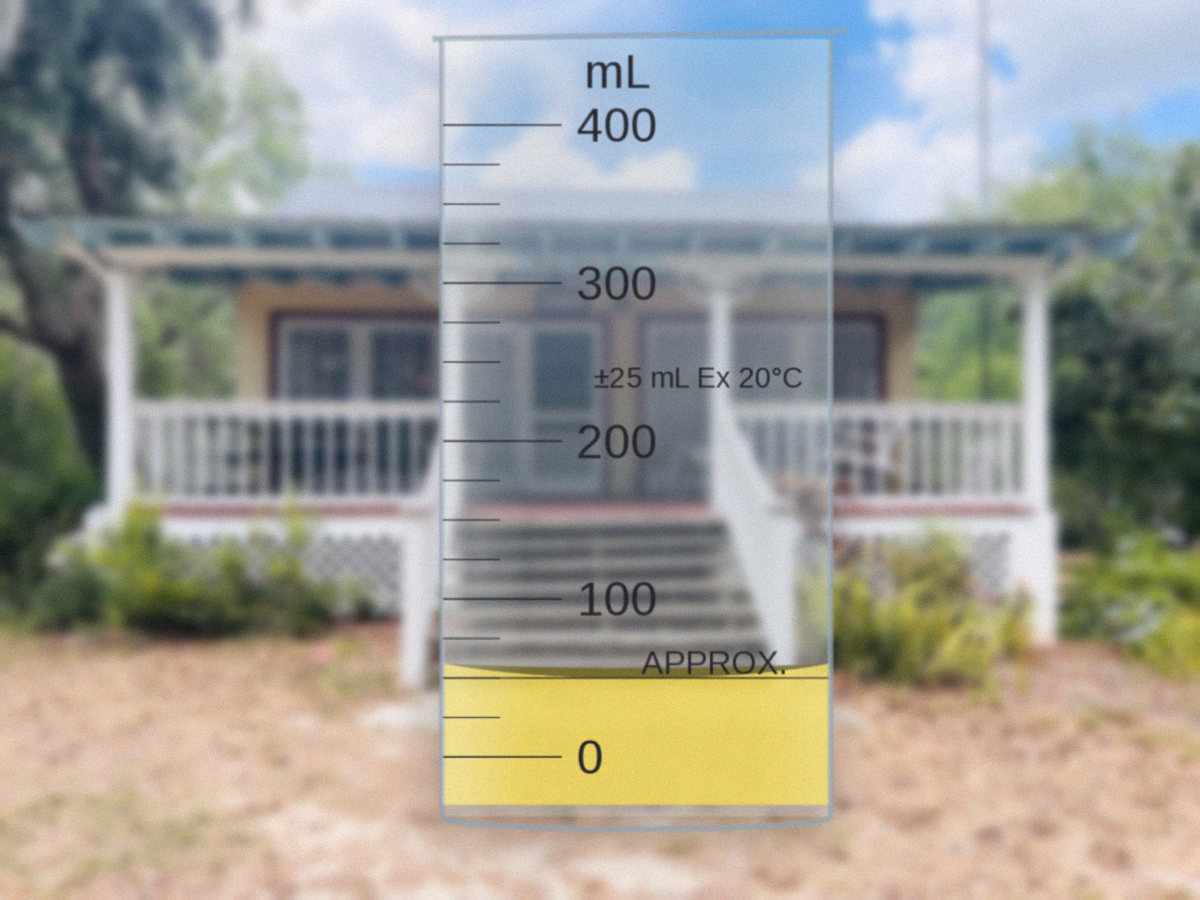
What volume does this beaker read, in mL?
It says 50 mL
